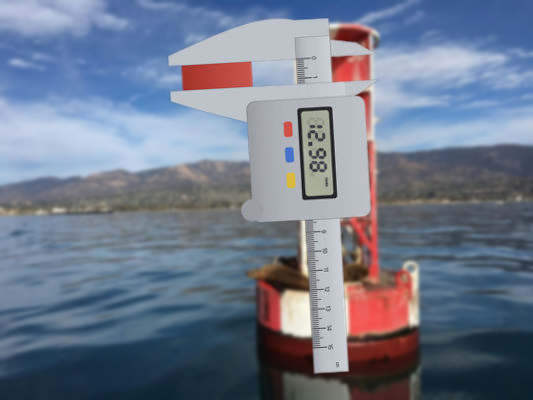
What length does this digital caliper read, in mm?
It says 12.98 mm
